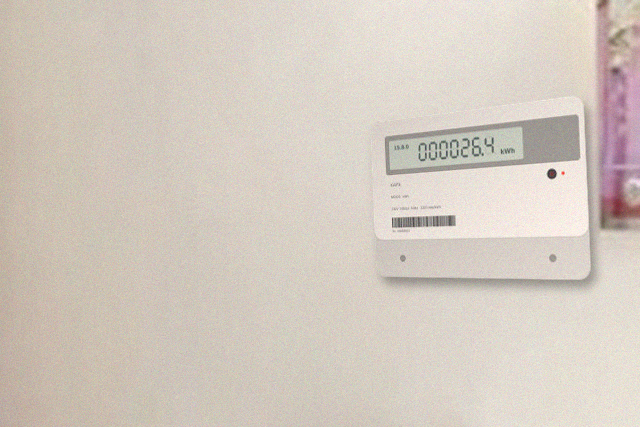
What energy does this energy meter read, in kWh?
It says 26.4 kWh
